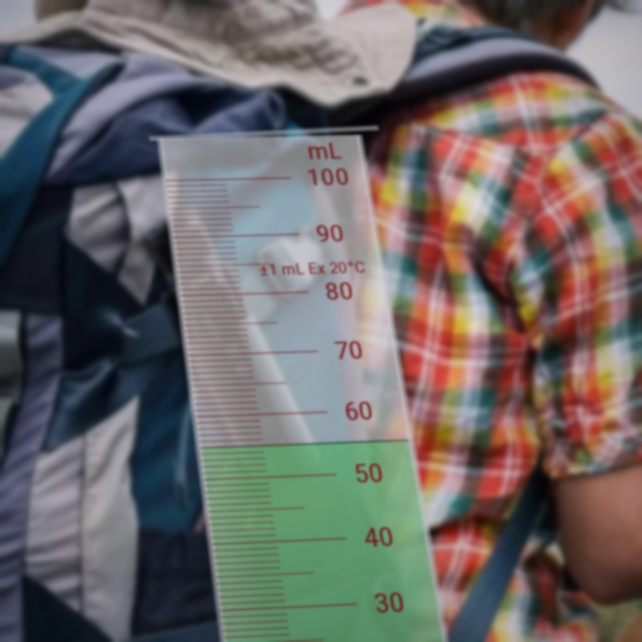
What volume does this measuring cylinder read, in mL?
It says 55 mL
